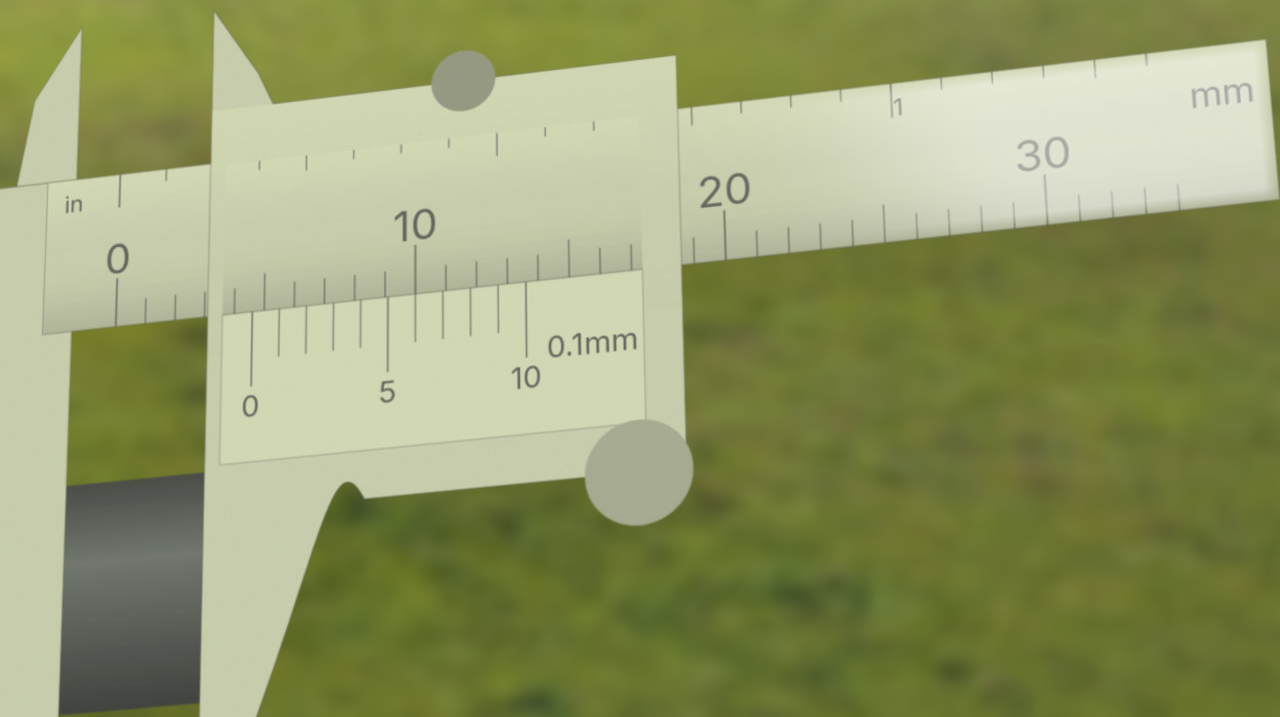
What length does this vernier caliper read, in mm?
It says 4.6 mm
